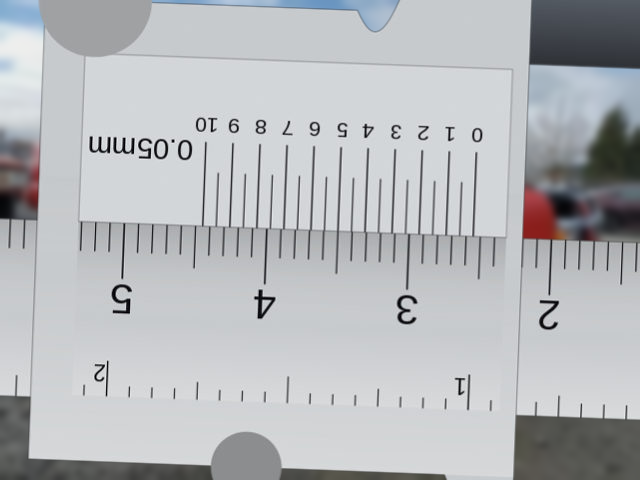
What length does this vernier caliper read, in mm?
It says 25.5 mm
